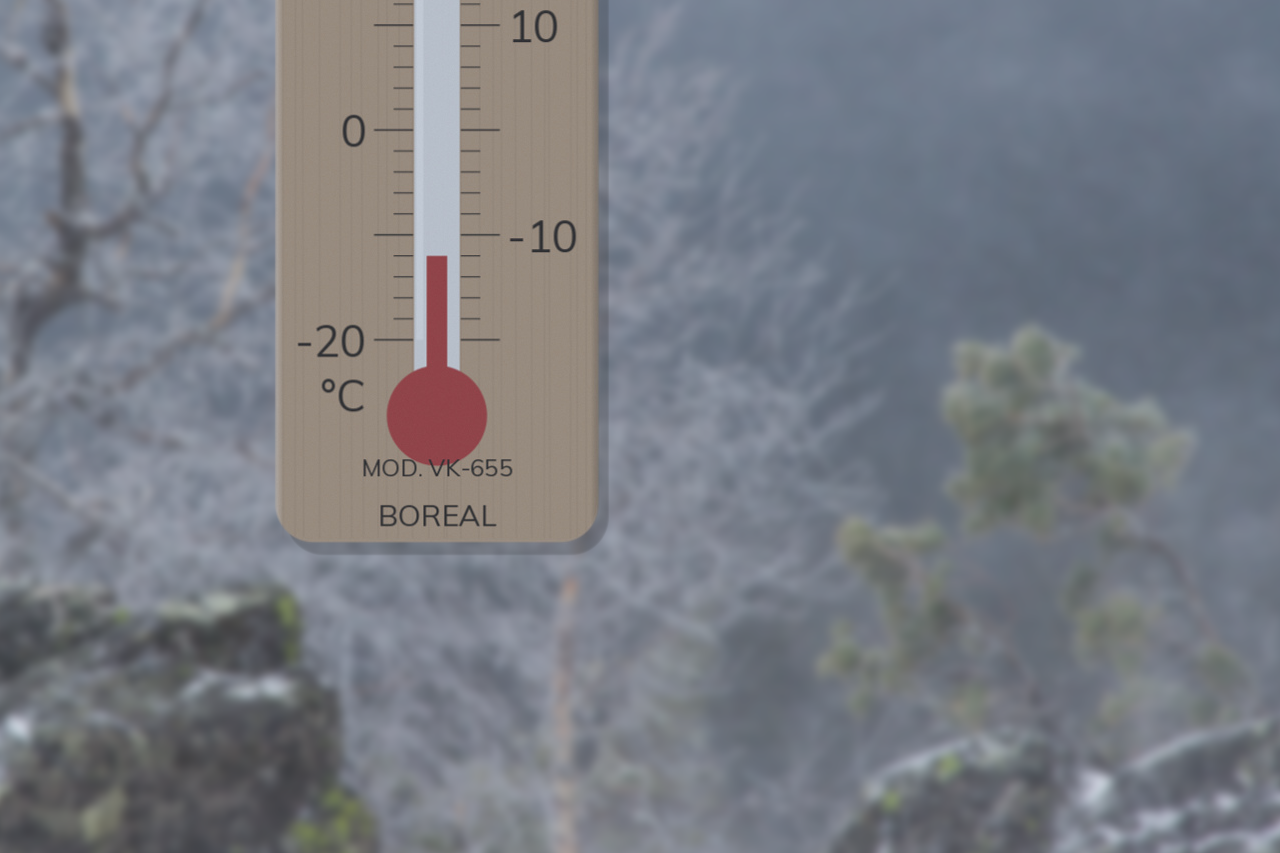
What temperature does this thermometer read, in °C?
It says -12 °C
